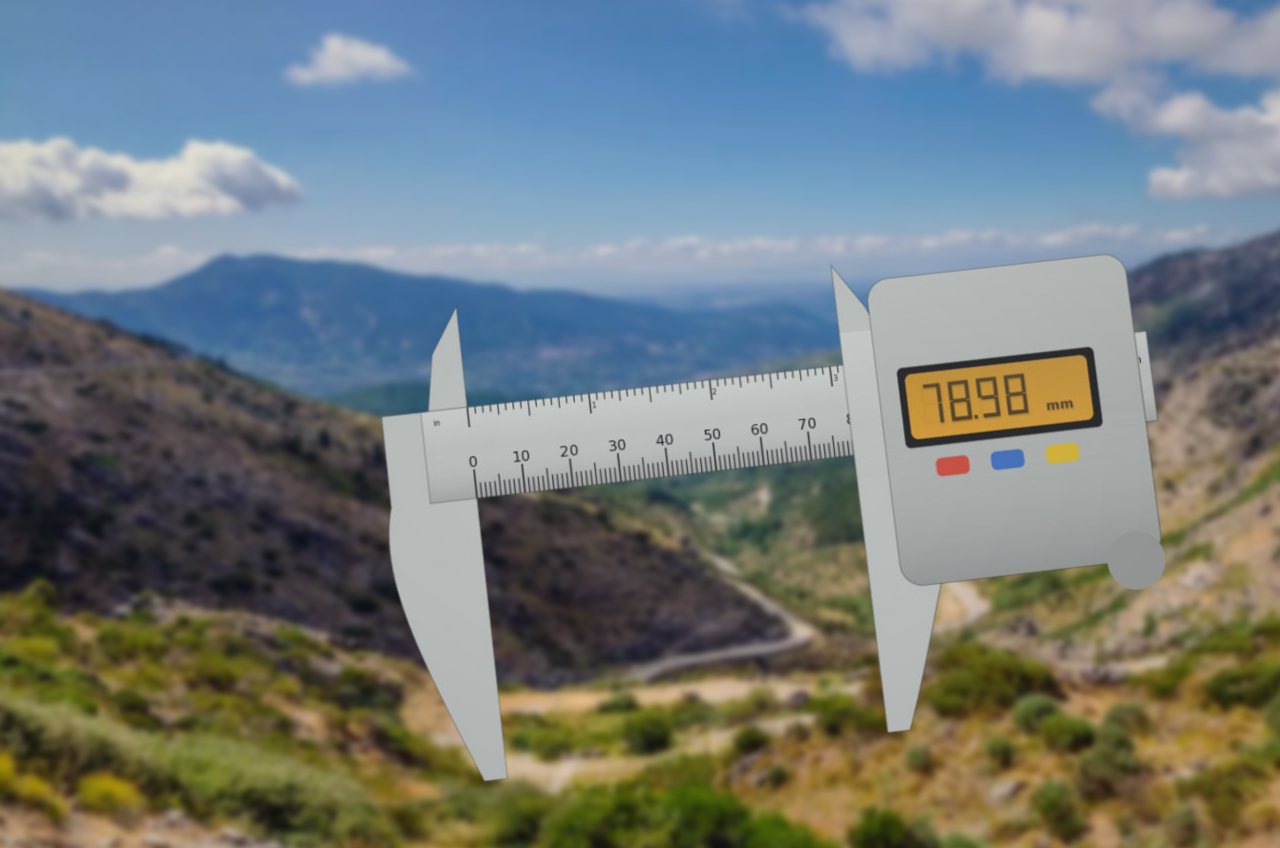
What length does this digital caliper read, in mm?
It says 78.98 mm
